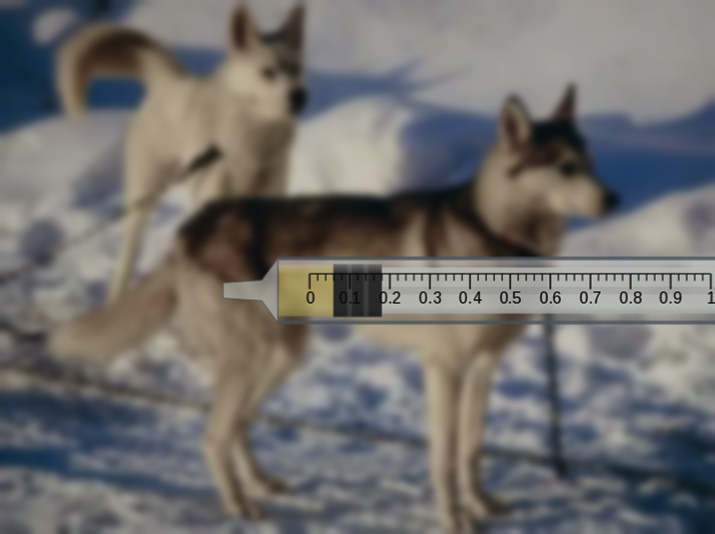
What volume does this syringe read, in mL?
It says 0.06 mL
